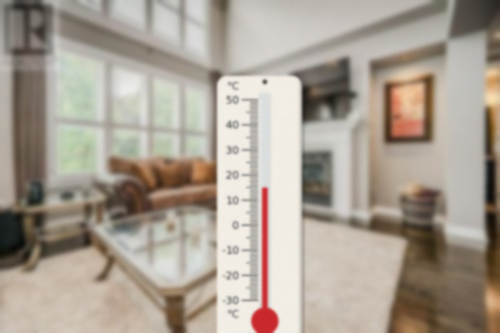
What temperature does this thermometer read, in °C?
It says 15 °C
